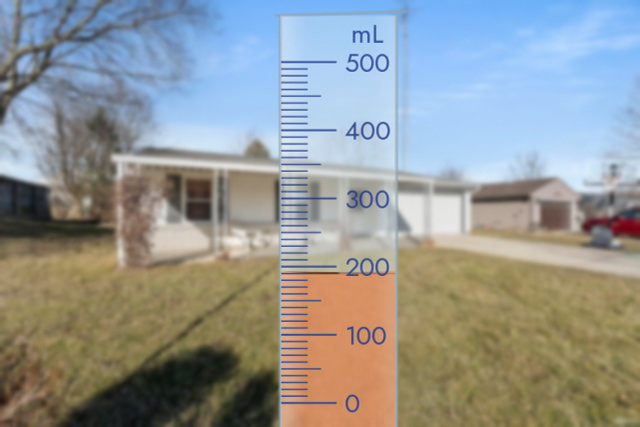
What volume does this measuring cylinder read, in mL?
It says 190 mL
